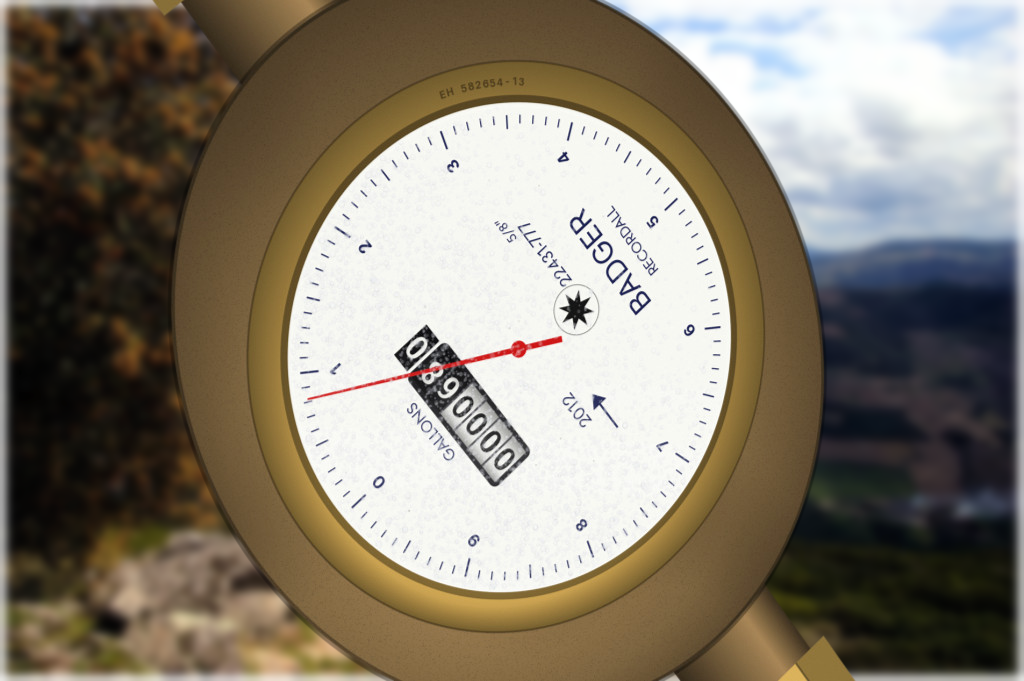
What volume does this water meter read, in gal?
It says 680.8 gal
